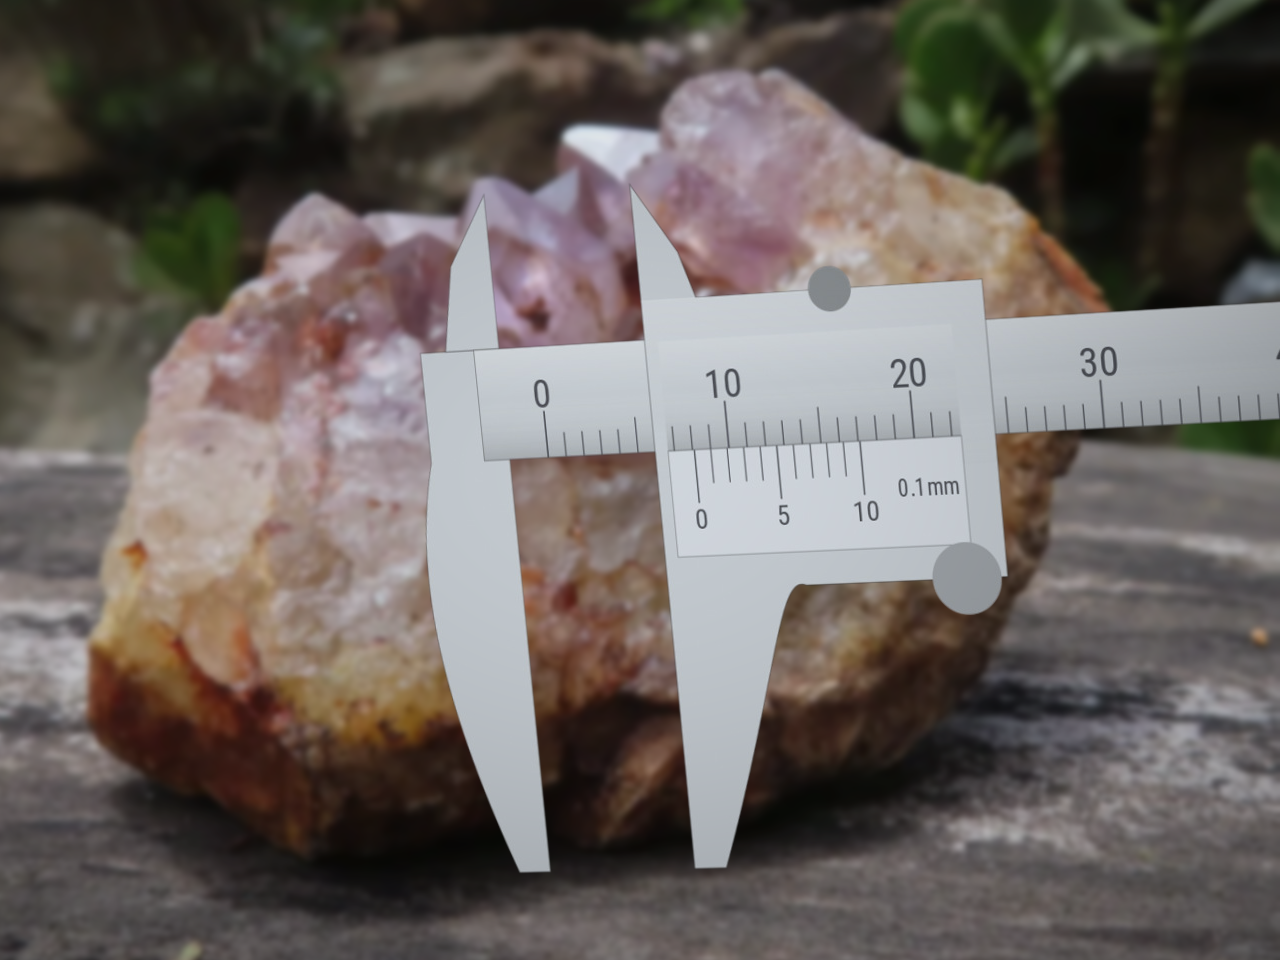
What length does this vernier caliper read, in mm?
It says 8.1 mm
